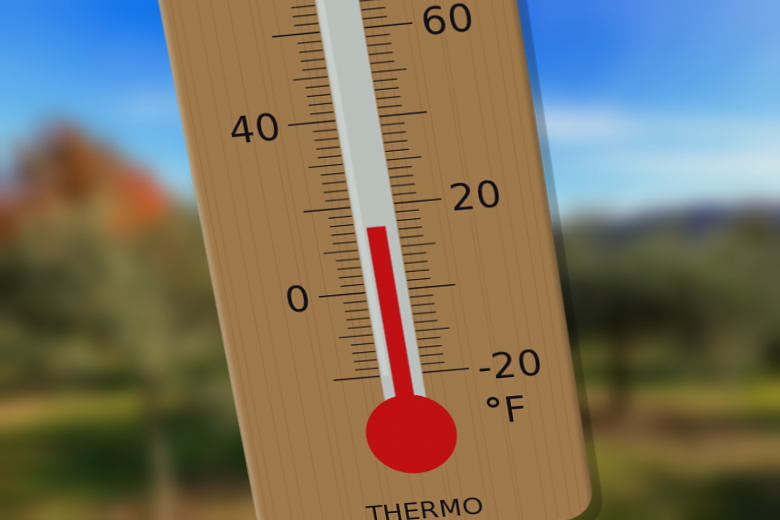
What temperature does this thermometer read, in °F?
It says 15 °F
